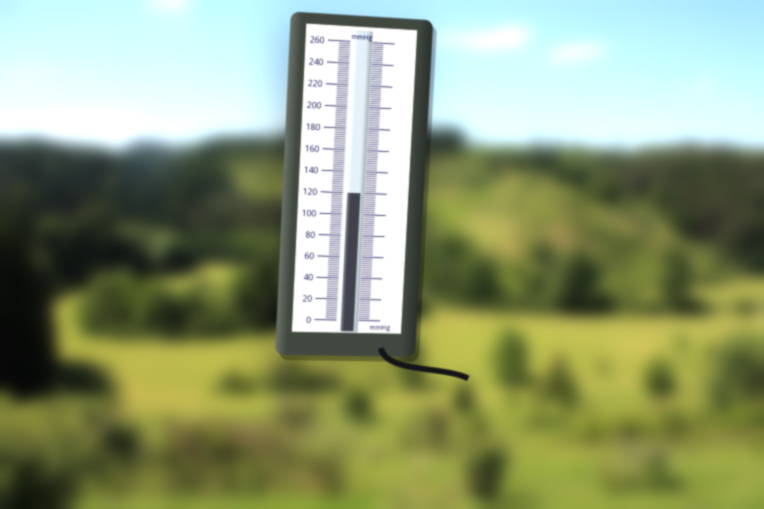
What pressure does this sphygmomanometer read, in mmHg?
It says 120 mmHg
